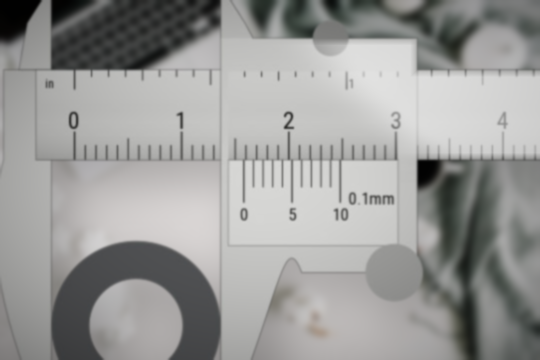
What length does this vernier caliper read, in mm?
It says 15.8 mm
